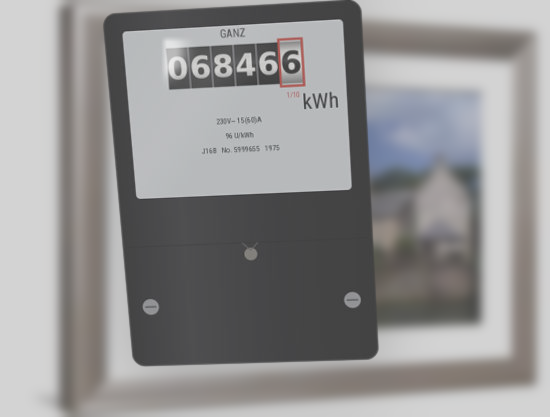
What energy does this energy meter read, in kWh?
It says 6846.6 kWh
